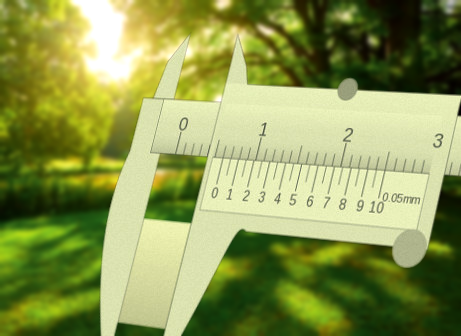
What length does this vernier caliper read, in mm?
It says 6.0 mm
